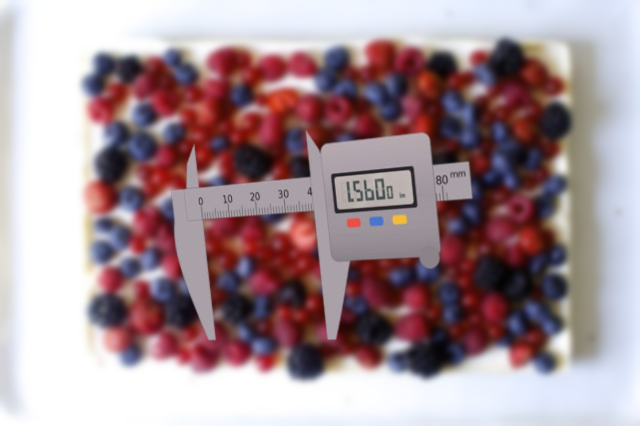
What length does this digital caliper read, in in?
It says 1.5600 in
